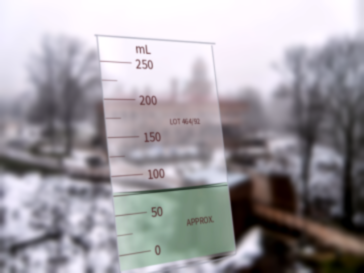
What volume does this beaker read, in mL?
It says 75 mL
